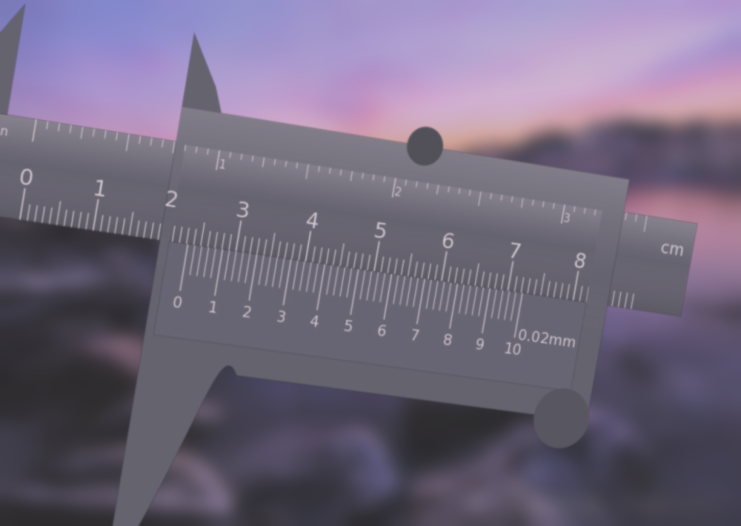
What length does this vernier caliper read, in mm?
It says 23.2 mm
